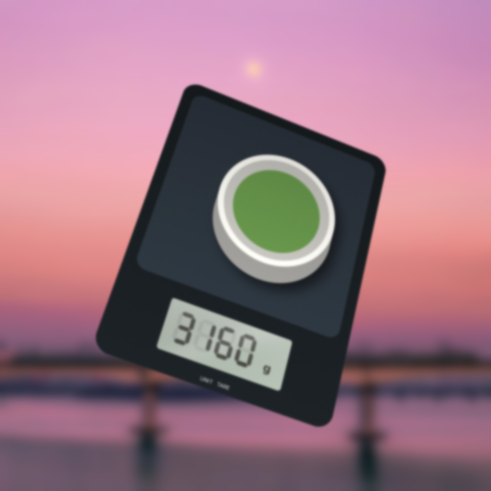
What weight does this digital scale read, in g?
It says 3160 g
